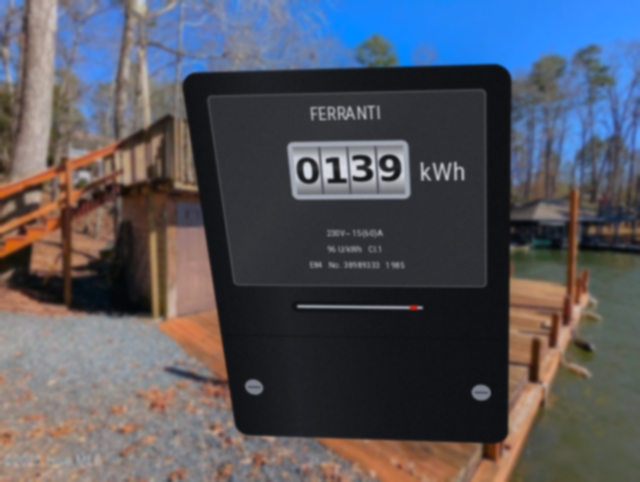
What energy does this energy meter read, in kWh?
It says 139 kWh
